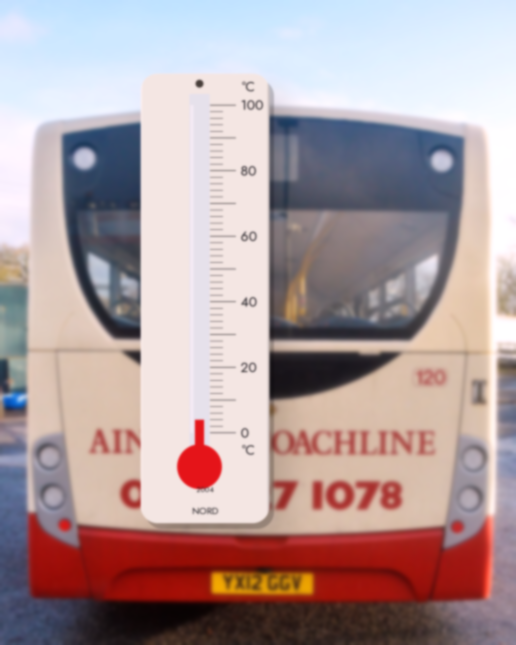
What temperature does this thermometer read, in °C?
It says 4 °C
